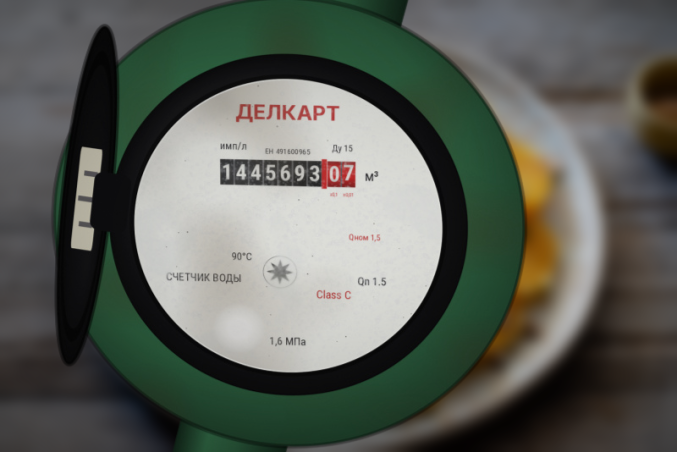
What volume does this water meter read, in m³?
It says 1445693.07 m³
